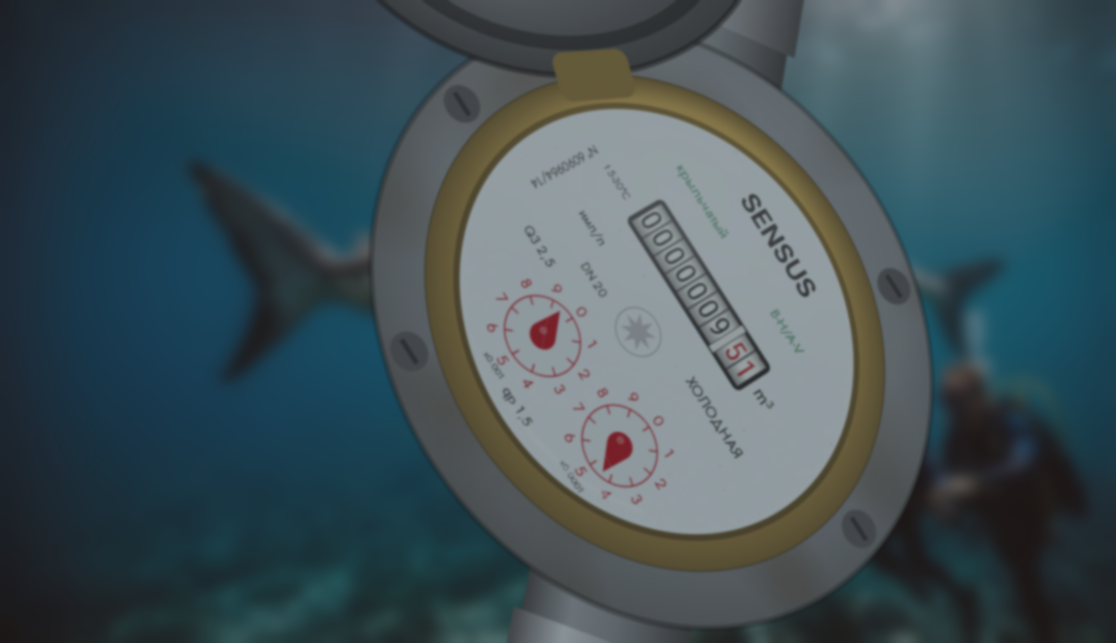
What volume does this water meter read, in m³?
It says 9.5094 m³
